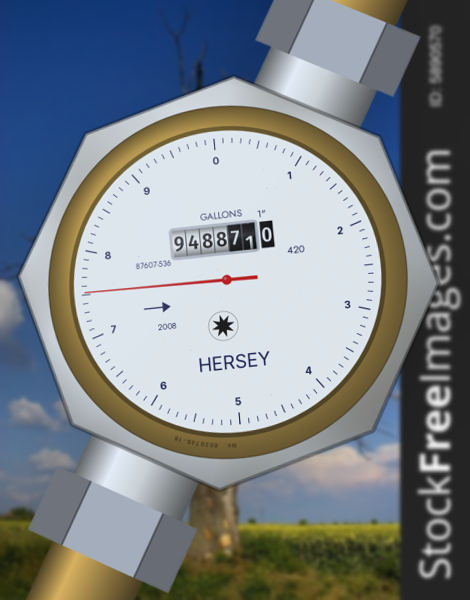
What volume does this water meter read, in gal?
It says 9488707.5 gal
